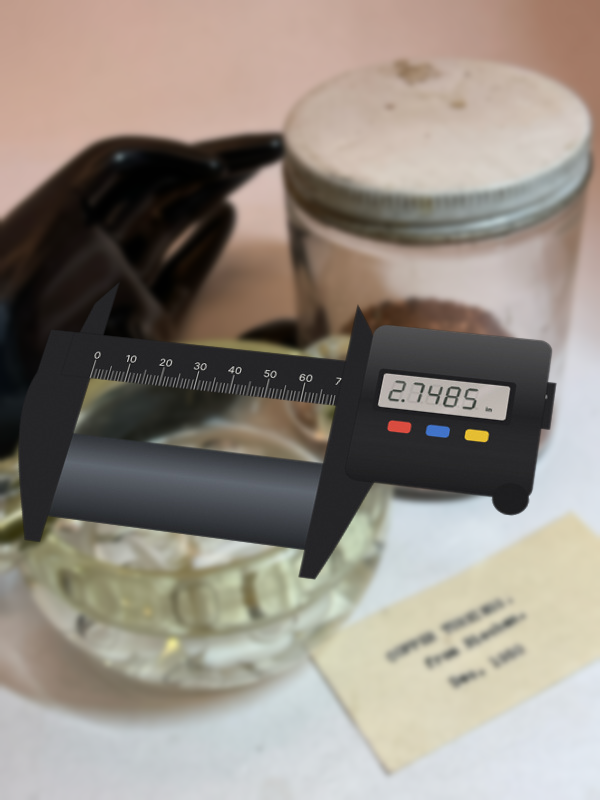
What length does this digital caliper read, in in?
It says 2.7485 in
